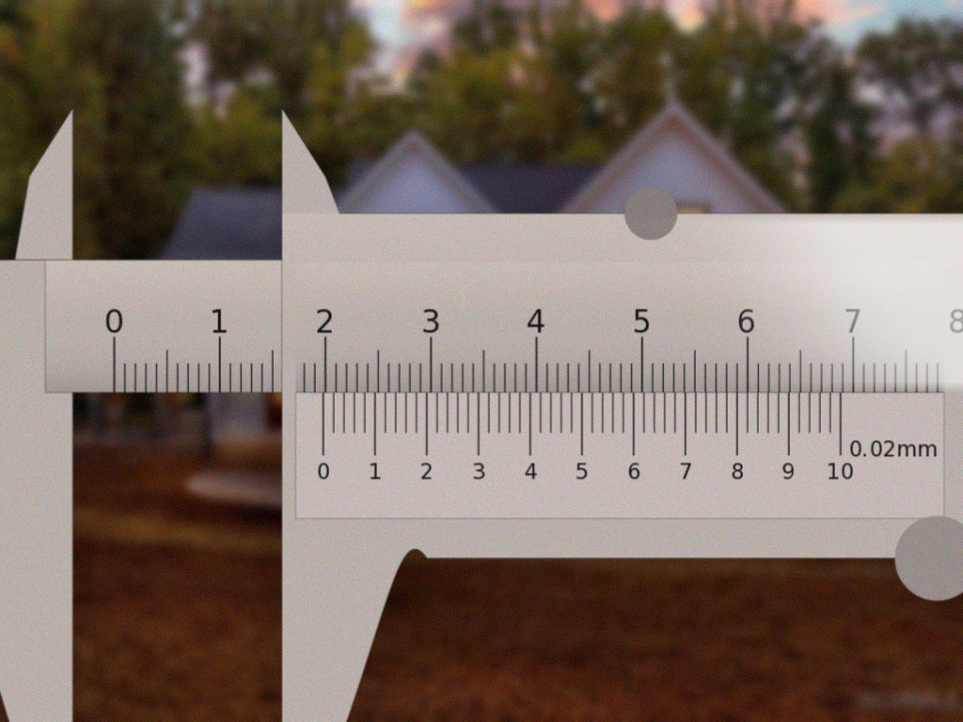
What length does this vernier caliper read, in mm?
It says 19.8 mm
